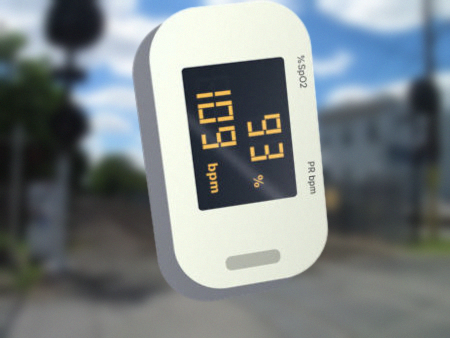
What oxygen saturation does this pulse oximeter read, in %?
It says 93 %
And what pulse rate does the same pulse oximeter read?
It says 109 bpm
